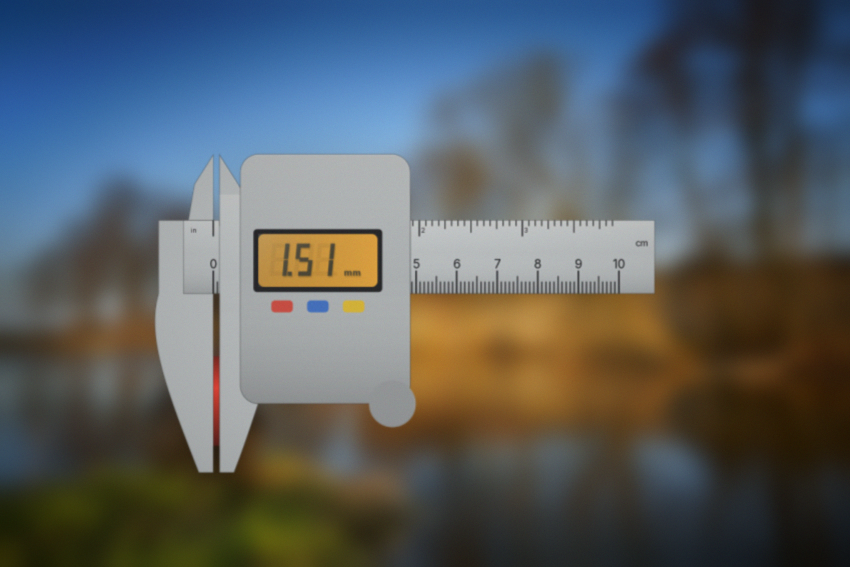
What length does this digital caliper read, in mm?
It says 1.51 mm
